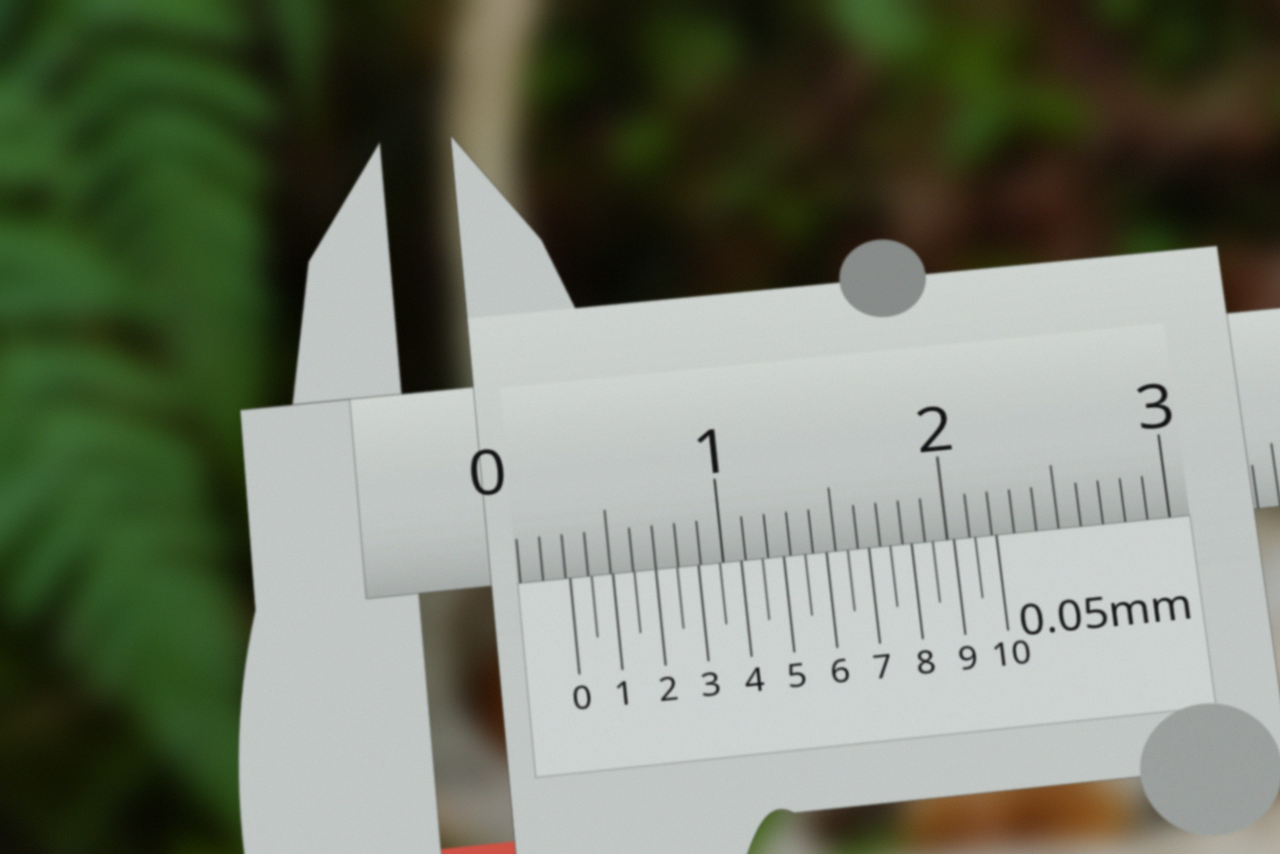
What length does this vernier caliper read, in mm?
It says 3.2 mm
